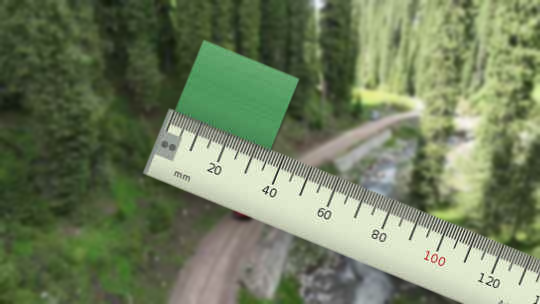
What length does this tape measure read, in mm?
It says 35 mm
